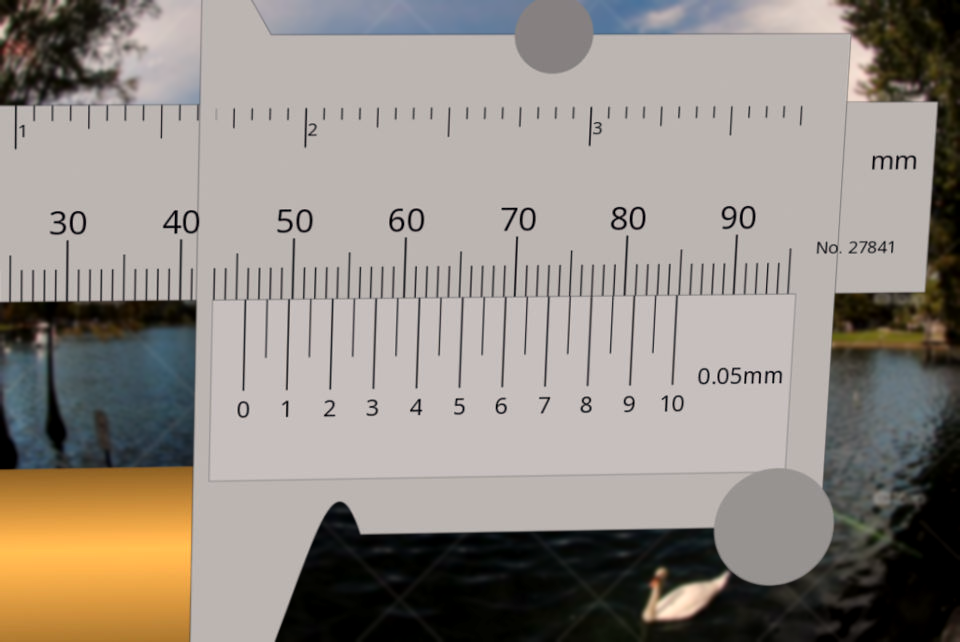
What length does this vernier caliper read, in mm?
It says 45.8 mm
